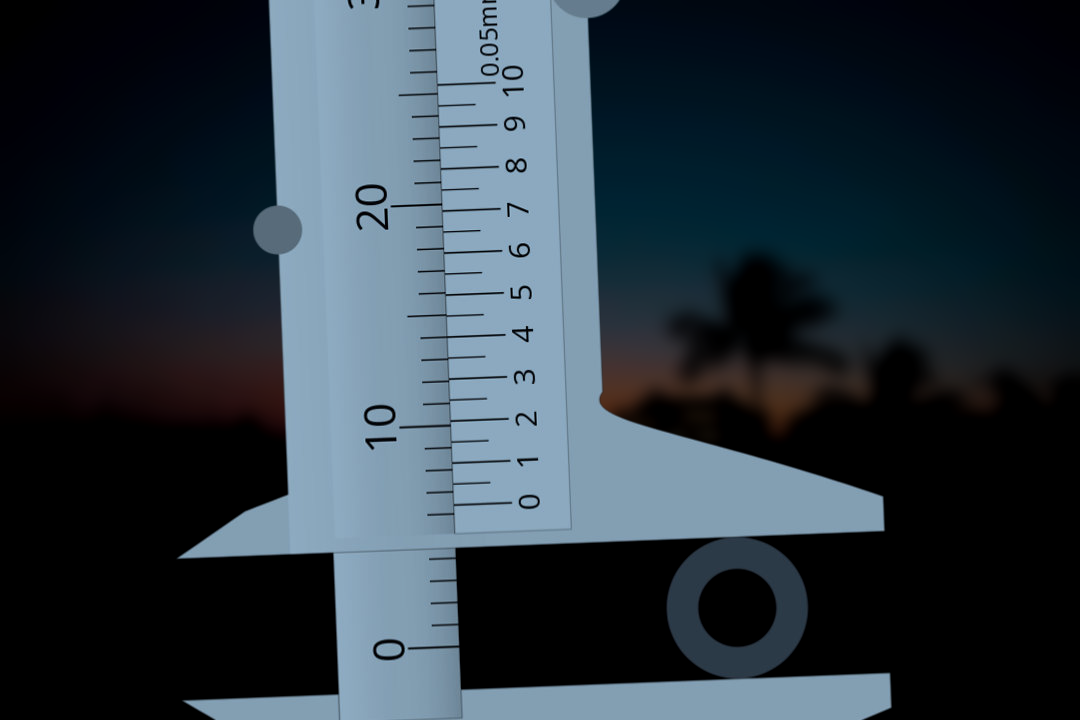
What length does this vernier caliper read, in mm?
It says 6.4 mm
